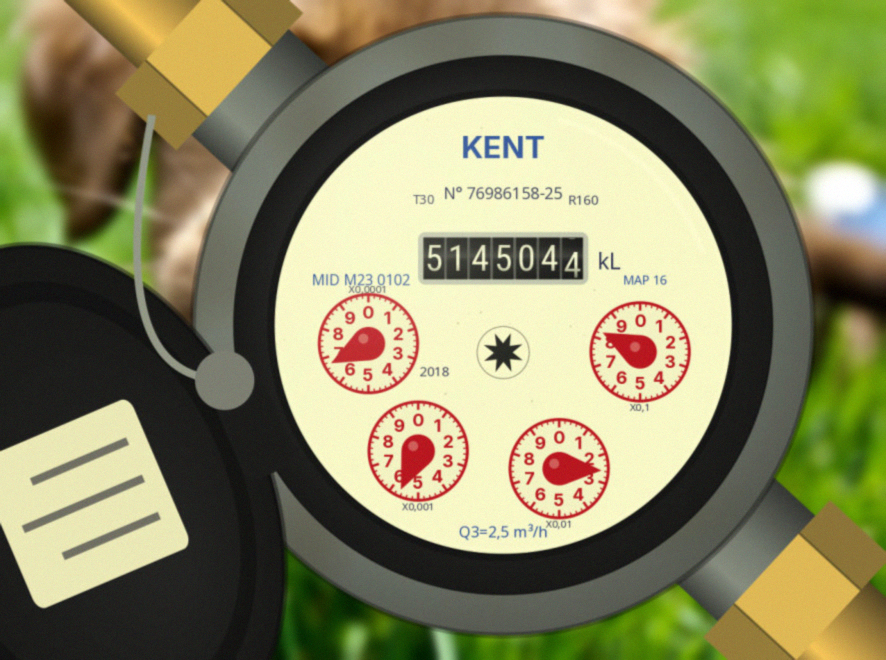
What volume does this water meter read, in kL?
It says 5145043.8256 kL
